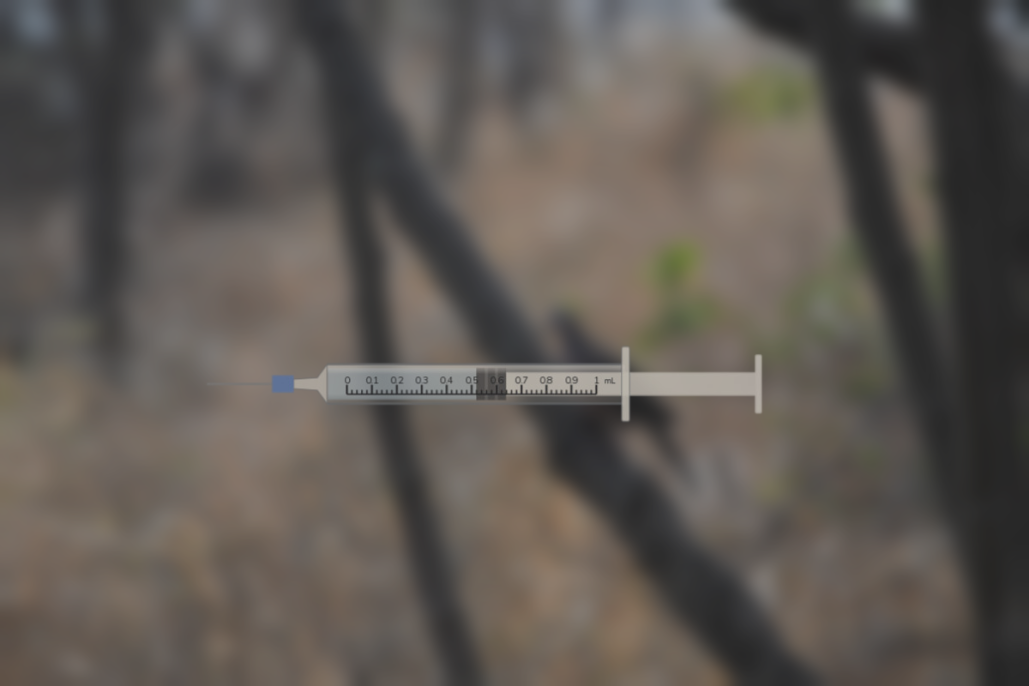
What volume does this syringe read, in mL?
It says 0.52 mL
